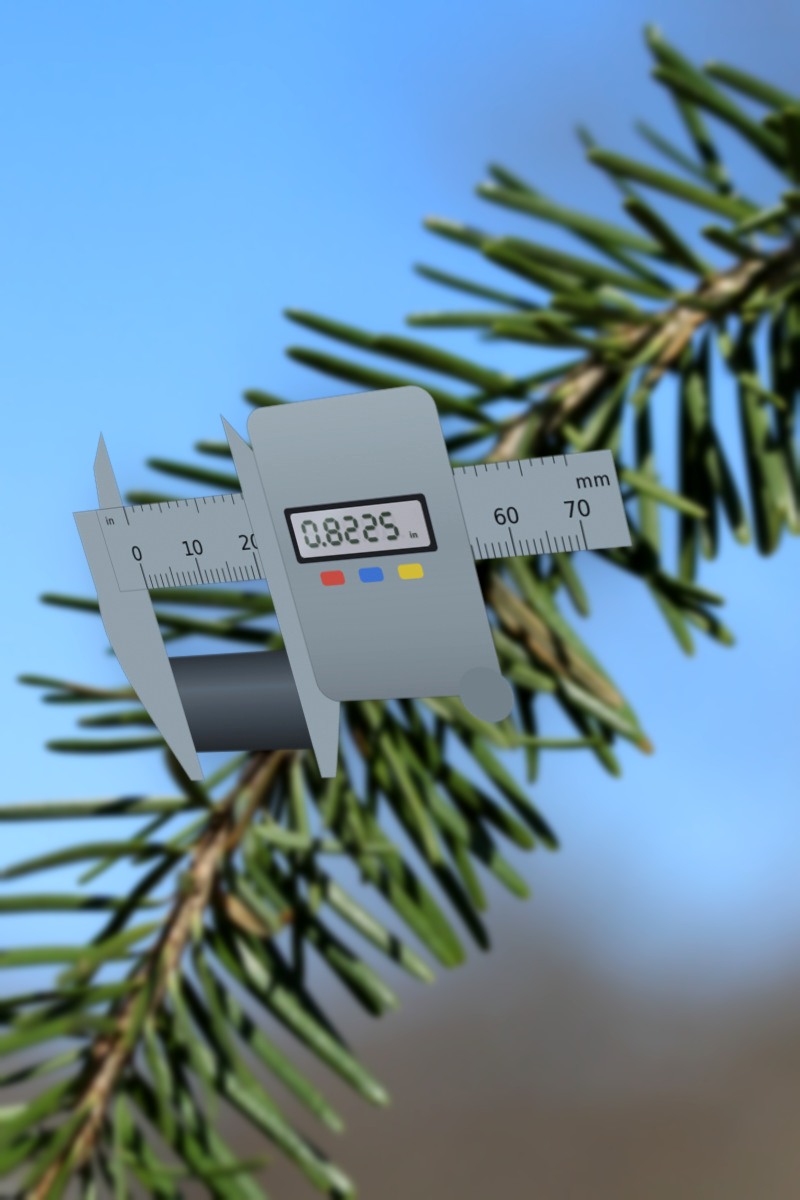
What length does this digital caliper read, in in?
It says 0.8225 in
